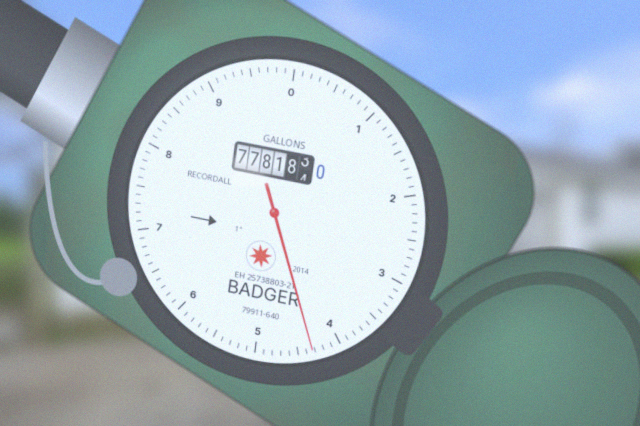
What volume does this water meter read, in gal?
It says 7781834.3 gal
